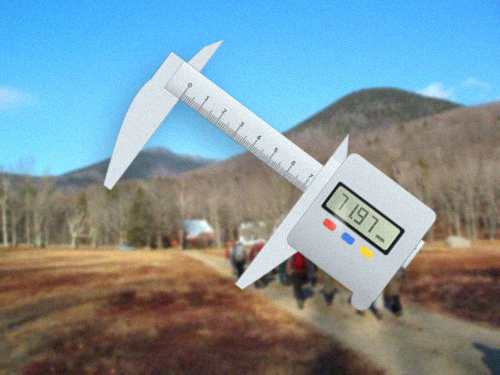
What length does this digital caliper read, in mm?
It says 71.97 mm
